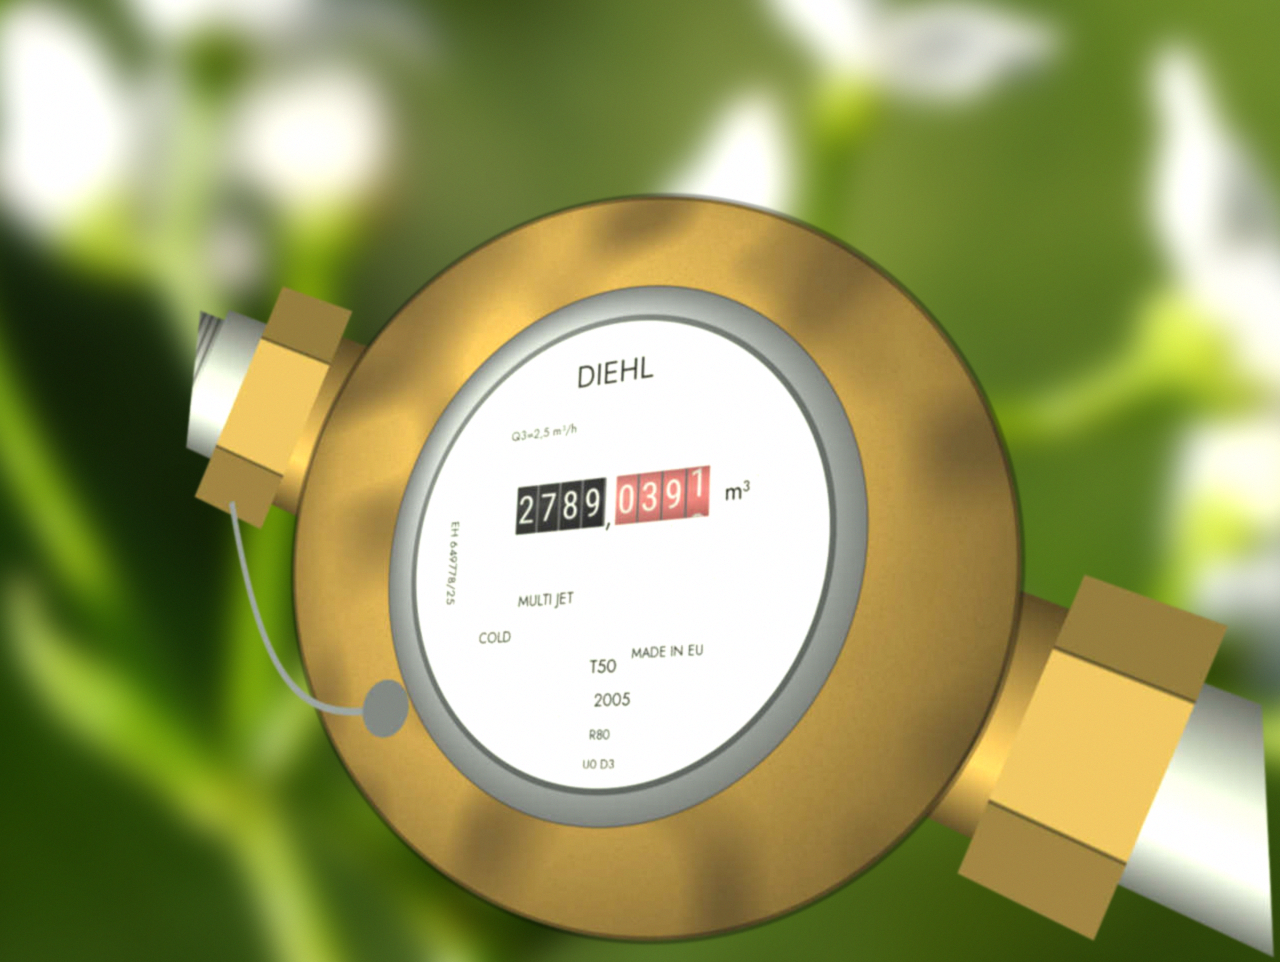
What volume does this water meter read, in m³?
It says 2789.0391 m³
